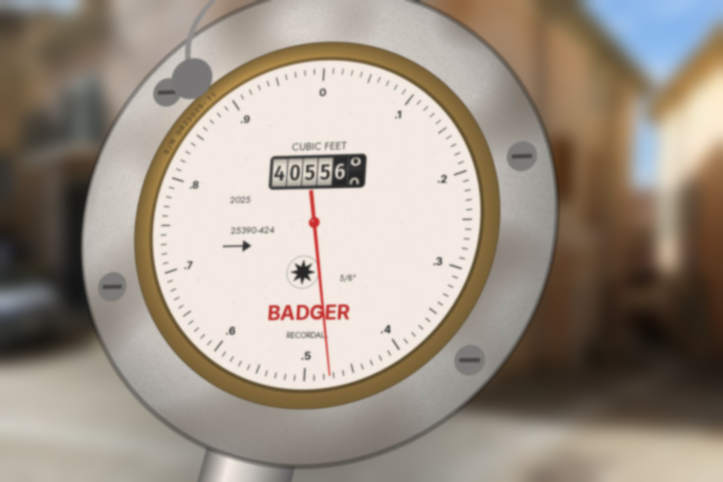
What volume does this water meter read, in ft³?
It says 405568.47 ft³
